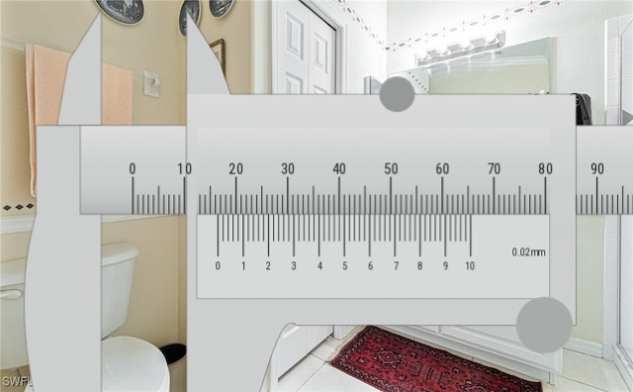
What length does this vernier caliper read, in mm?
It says 16.5 mm
